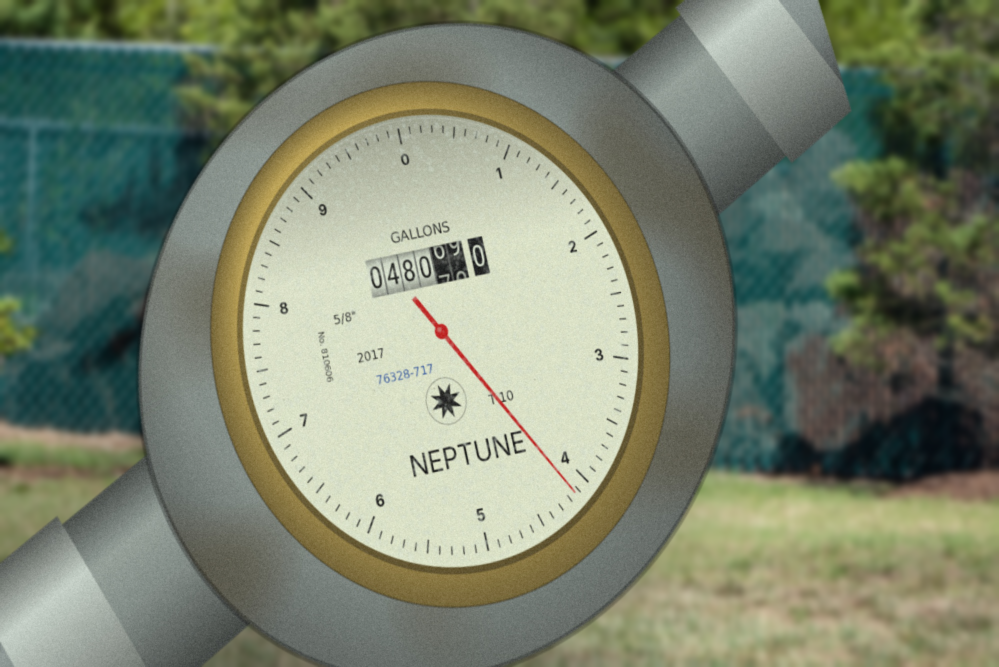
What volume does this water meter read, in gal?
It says 480694.1 gal
